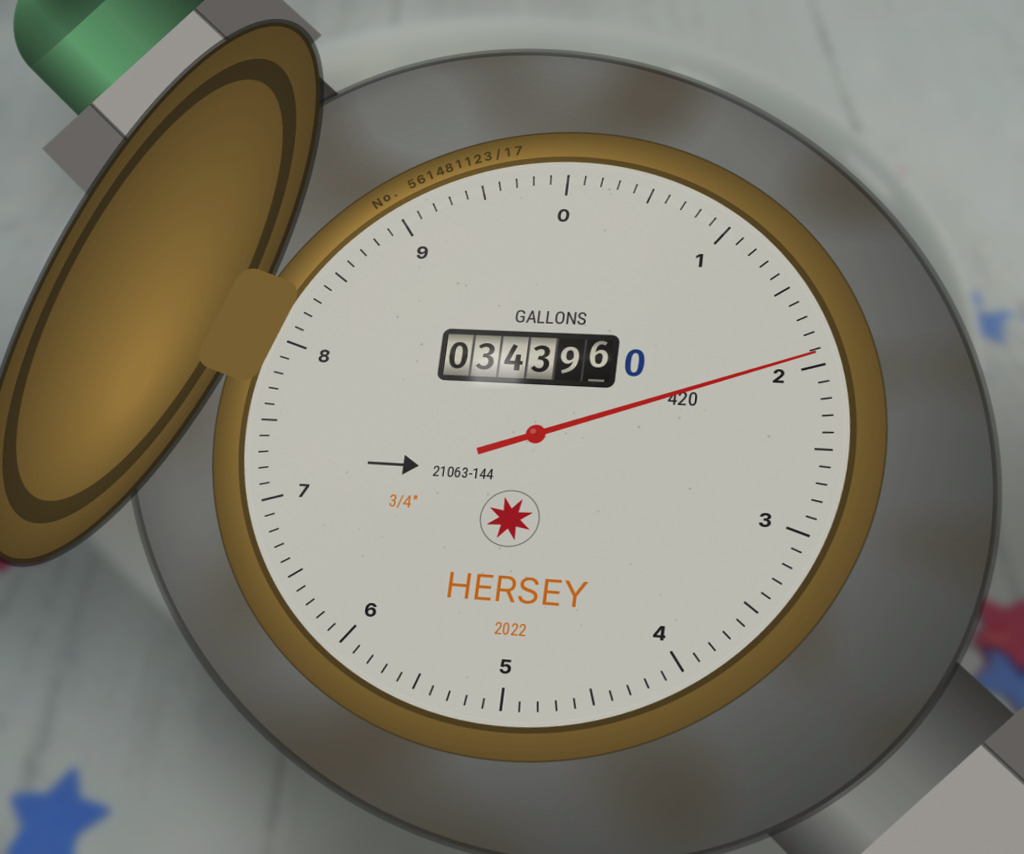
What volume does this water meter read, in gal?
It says 343961.9 gal
